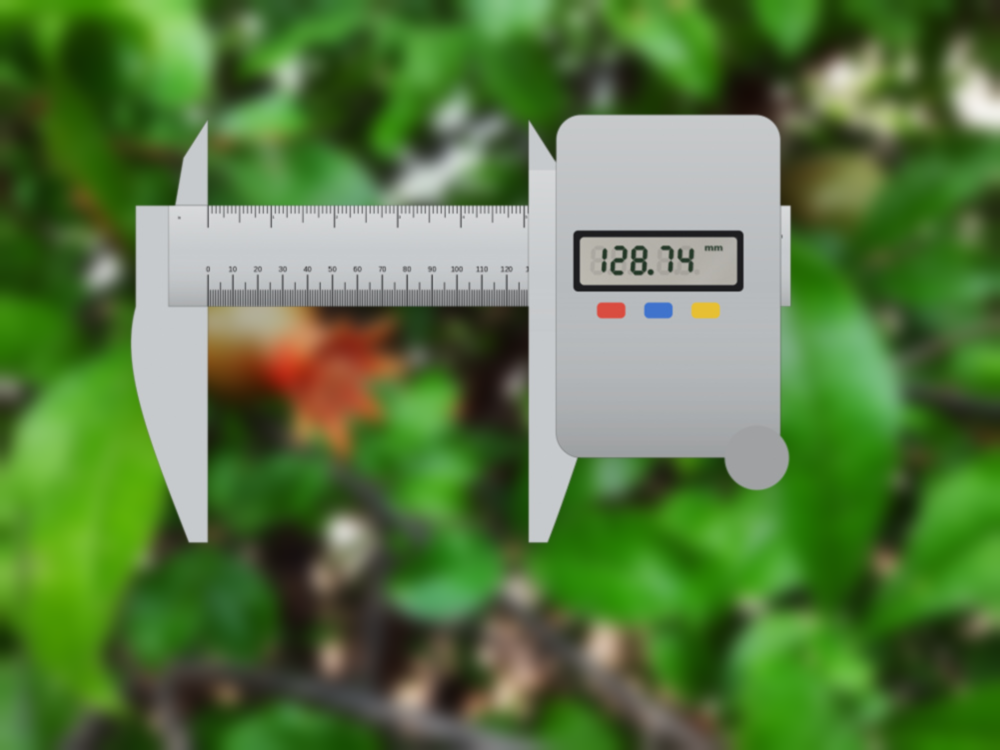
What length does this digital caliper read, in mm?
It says 128.74 mm
